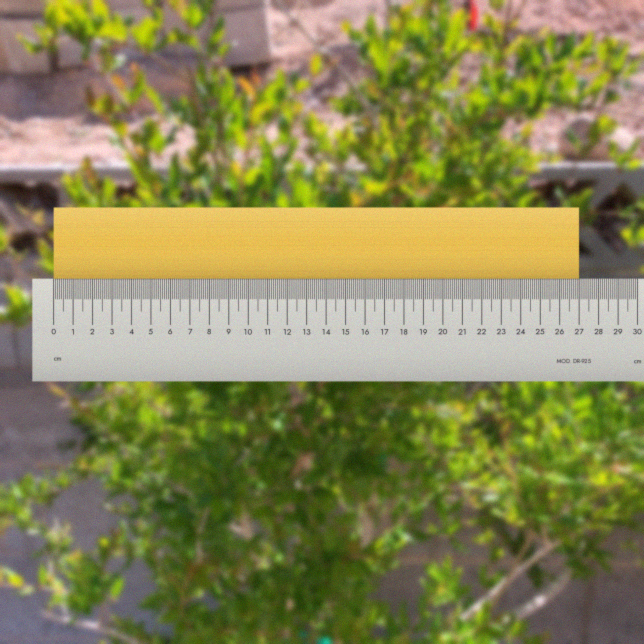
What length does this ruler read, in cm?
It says 27 cm
